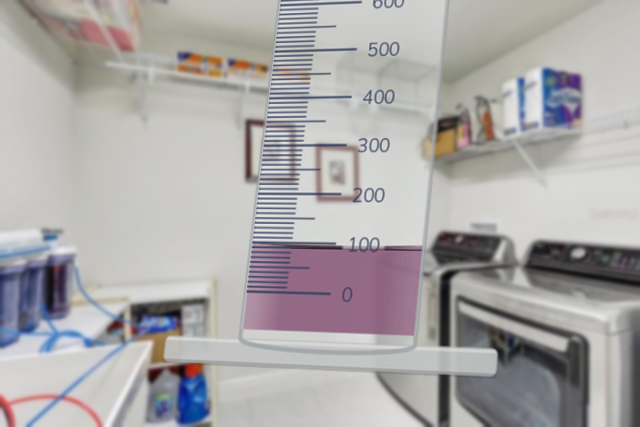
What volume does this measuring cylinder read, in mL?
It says 90 mL
